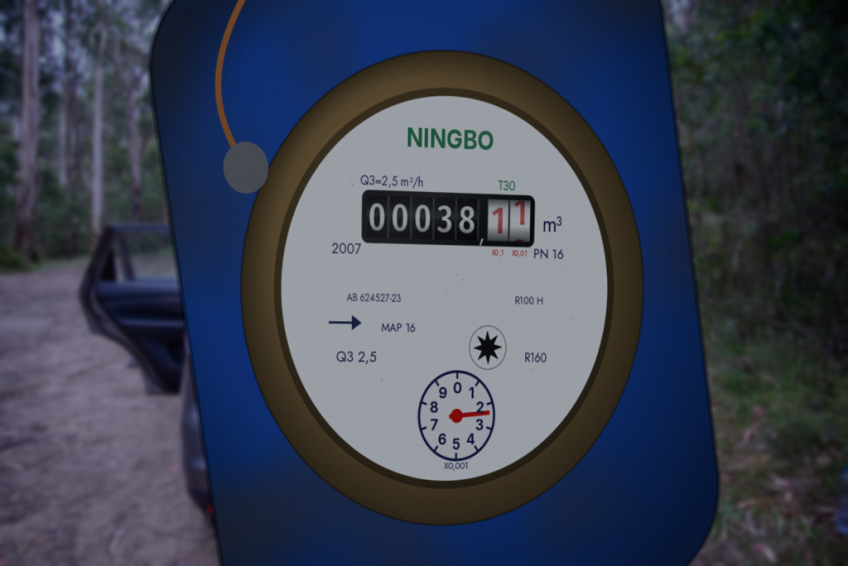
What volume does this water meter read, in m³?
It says 38.112 m³
